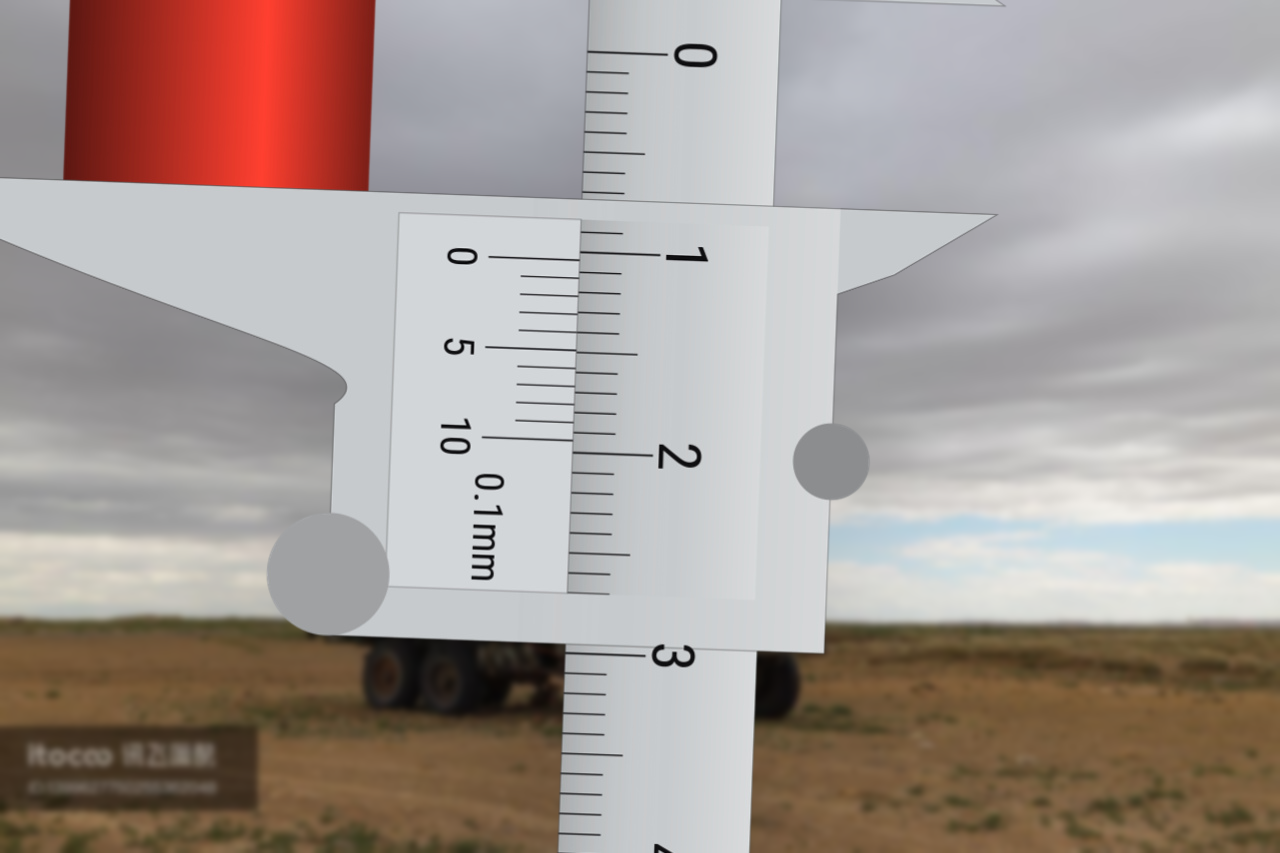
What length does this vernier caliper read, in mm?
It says 10.4 mm
